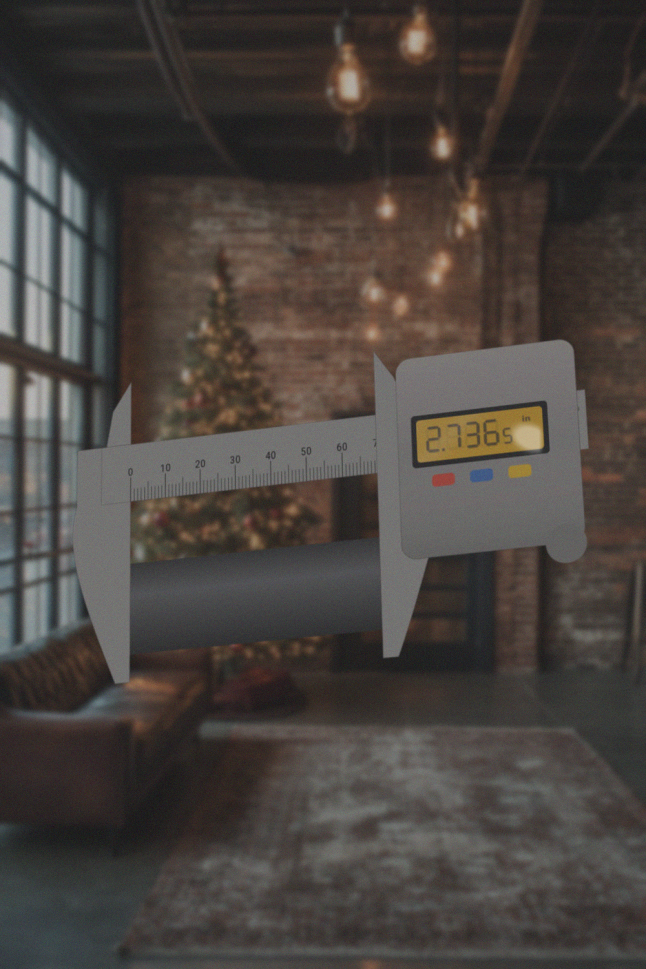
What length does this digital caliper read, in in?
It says 2.7365 in
